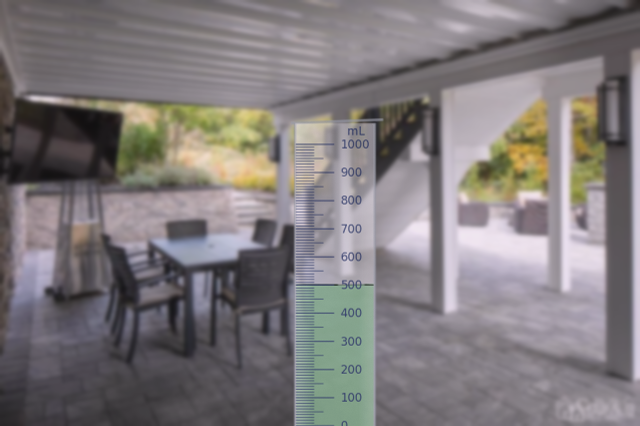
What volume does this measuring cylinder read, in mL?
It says 500 mL
